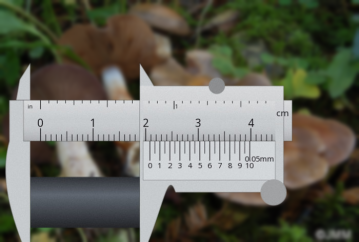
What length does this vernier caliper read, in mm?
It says 20.8 mm
